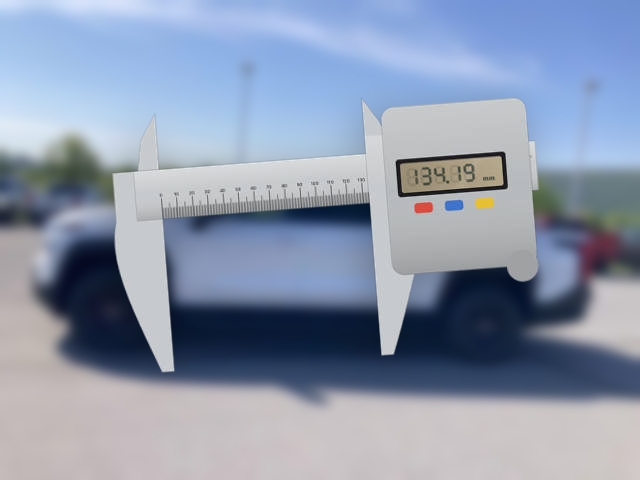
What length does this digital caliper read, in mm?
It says 134.19 mm
